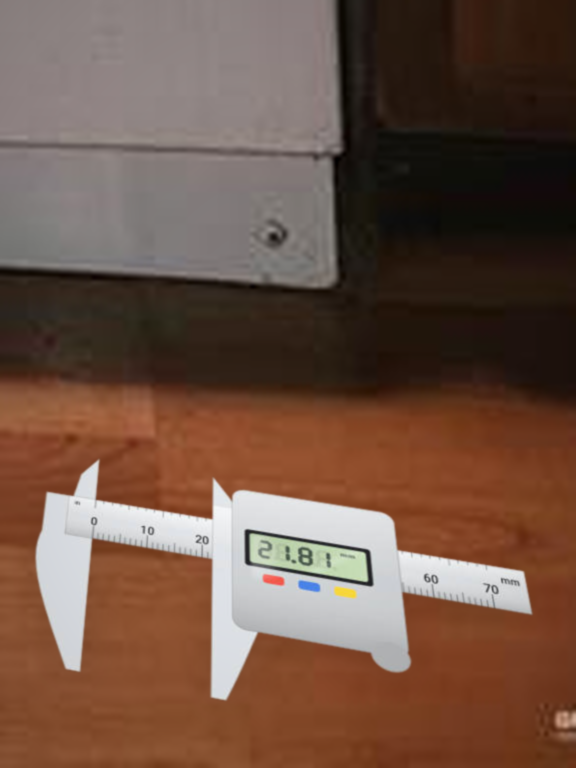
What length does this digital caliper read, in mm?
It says 21.81 mm
